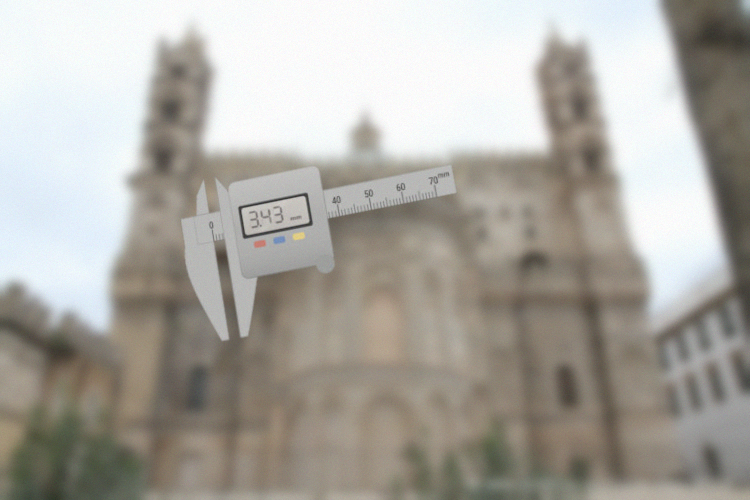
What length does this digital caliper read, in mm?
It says 3.43 mm
